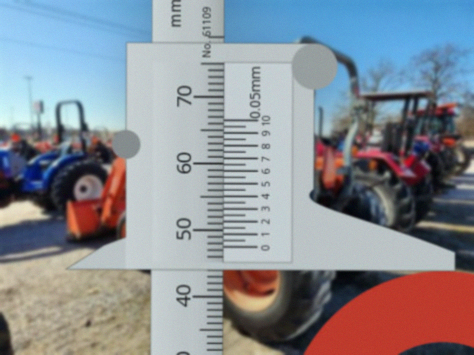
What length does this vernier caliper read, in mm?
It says 47.5 mm
